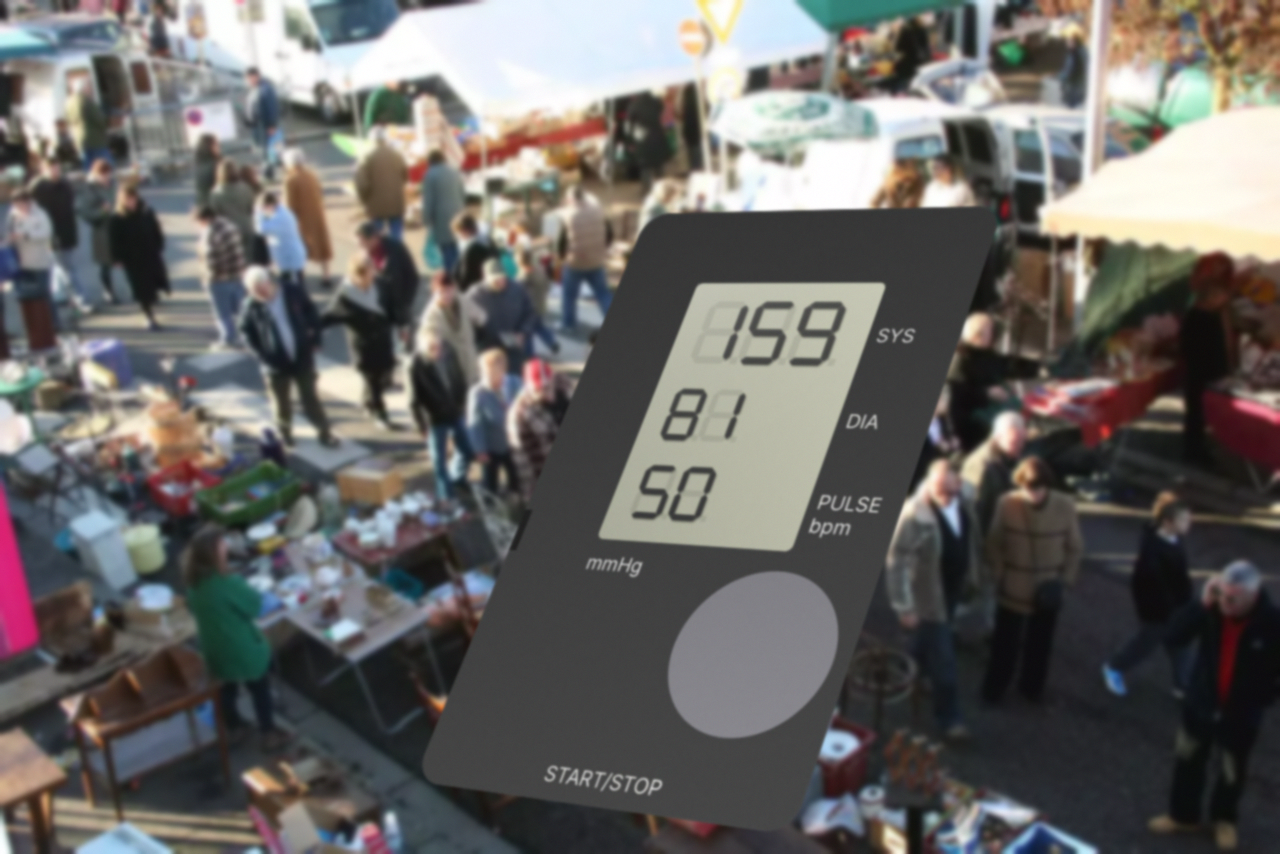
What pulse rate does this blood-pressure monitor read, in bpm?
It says 50 bpm
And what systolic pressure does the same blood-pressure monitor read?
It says 159 mmHg
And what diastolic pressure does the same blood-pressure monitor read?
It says 81 mmHg
